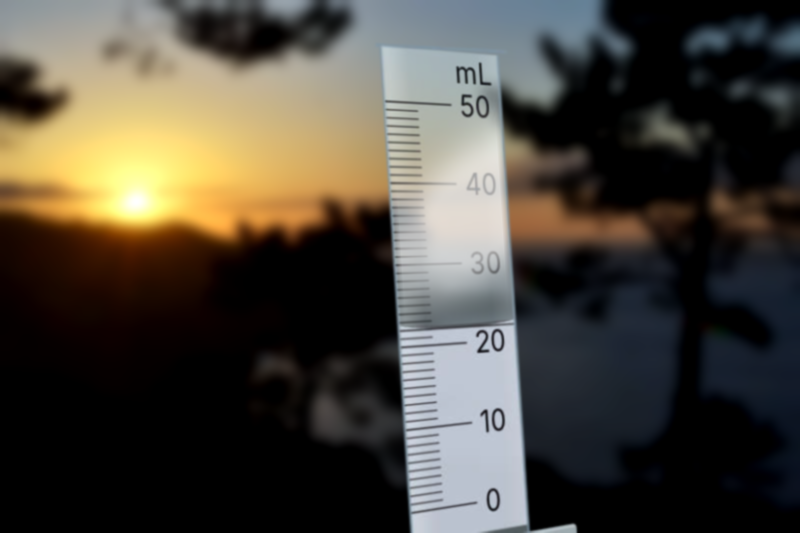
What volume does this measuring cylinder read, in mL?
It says 22 mL
